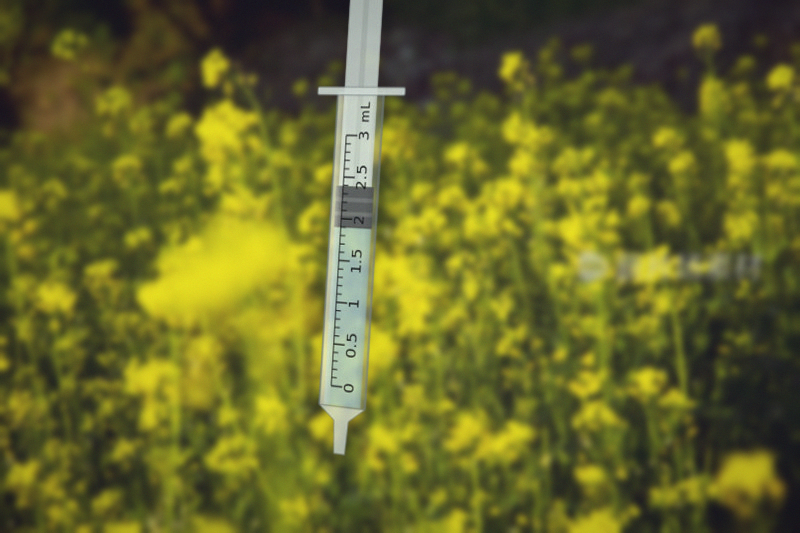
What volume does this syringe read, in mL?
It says 1.9 mL
